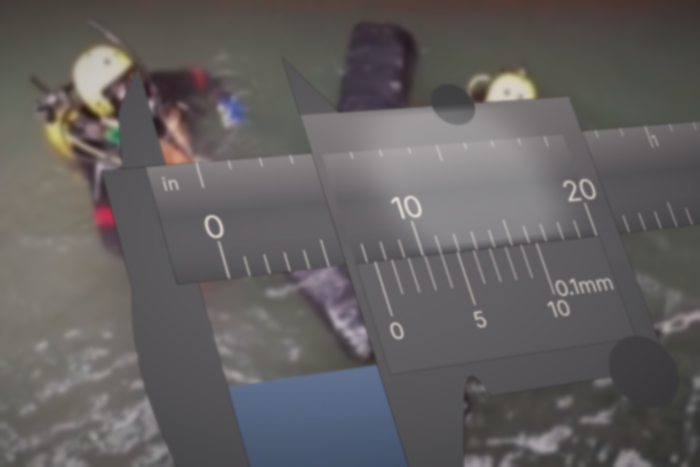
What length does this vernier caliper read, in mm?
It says 7.4 mm
